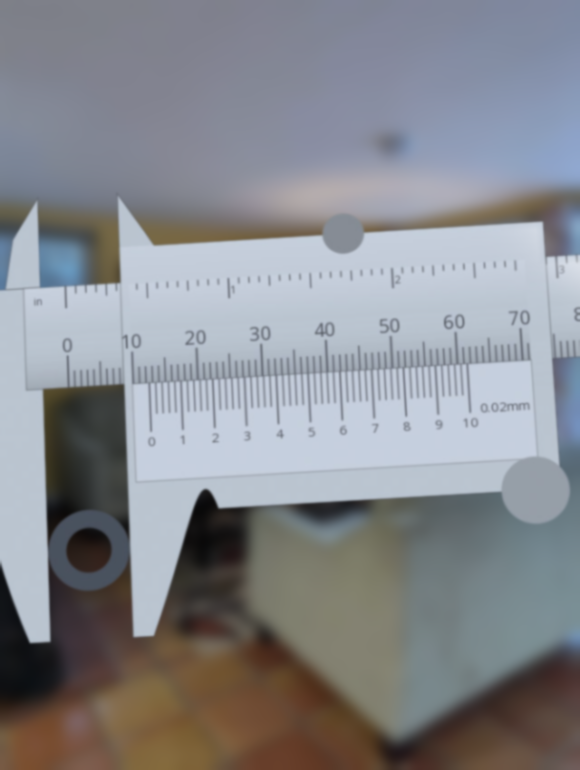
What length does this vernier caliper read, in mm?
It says 12.5 mm
